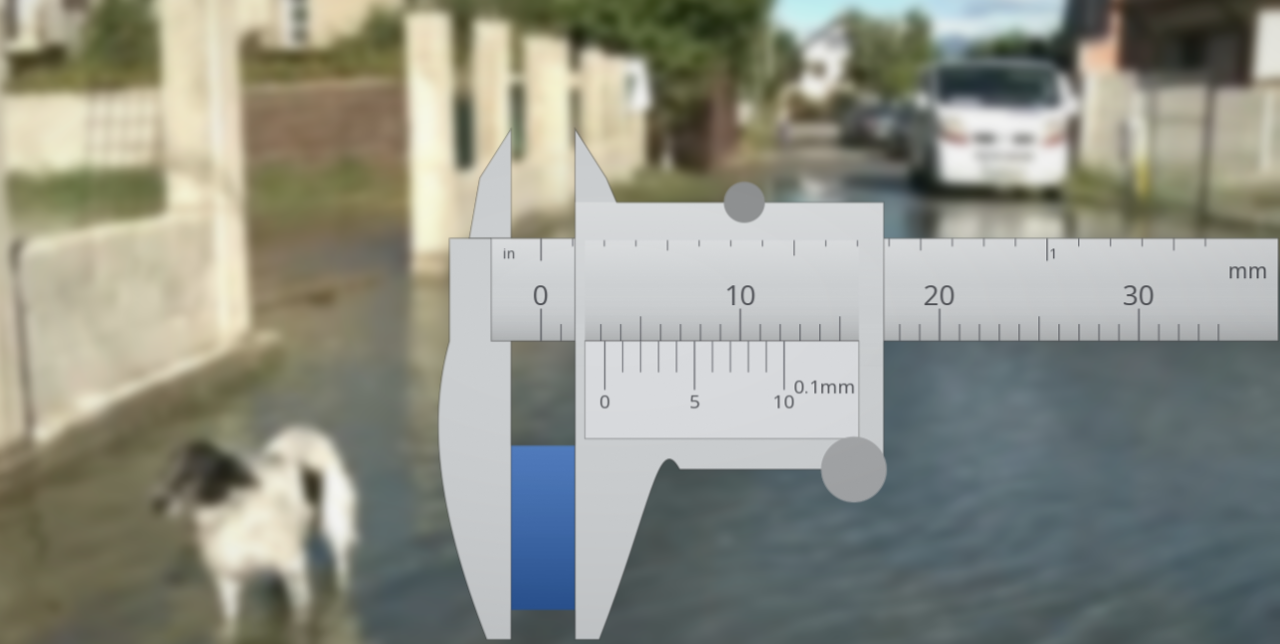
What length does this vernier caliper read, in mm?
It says 3.2 mm
